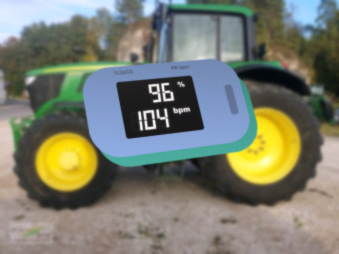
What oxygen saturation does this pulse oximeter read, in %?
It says 96 %
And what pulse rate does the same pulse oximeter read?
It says 104 bpm
